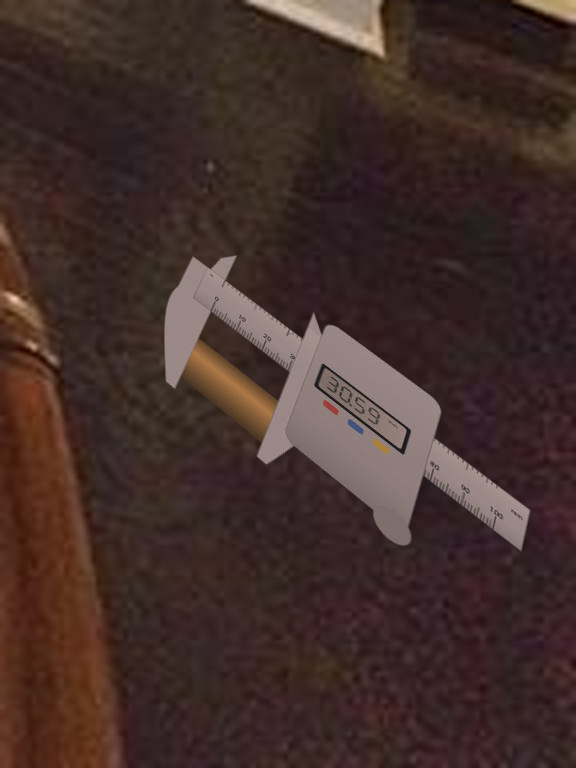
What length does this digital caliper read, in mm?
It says 30.59 mm
